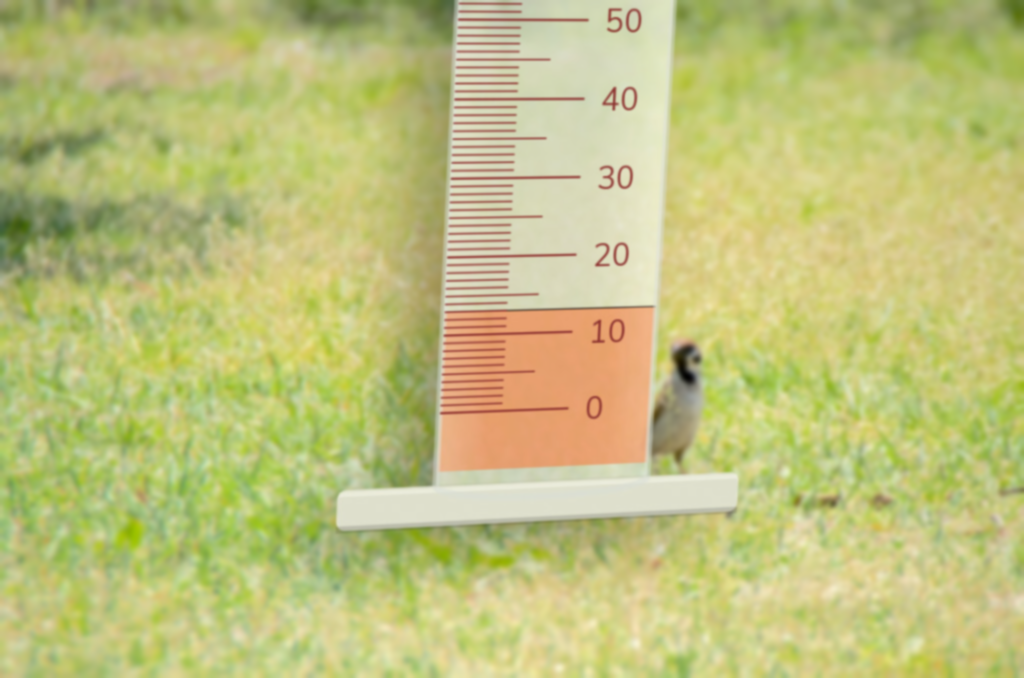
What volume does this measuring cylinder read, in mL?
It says 13 mL
